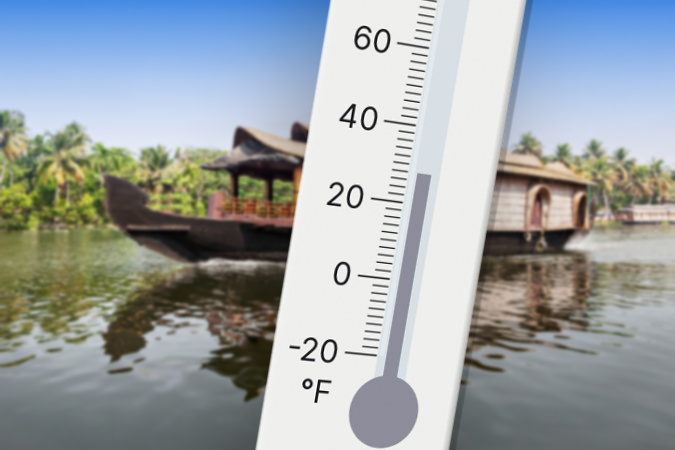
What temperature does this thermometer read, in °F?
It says 28 °F
